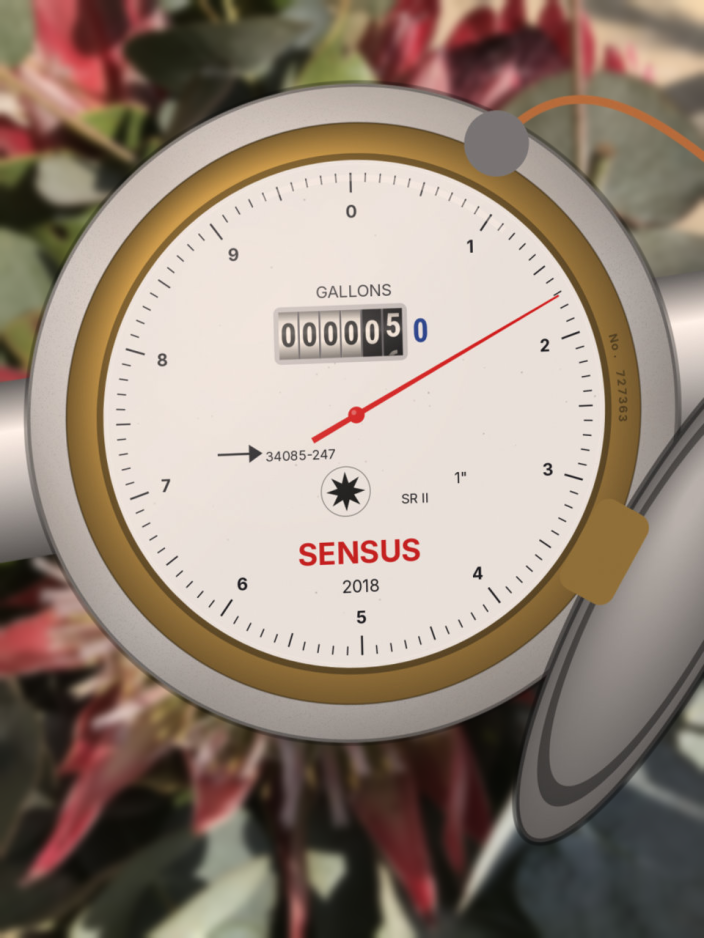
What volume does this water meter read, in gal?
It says 51.7 gal
